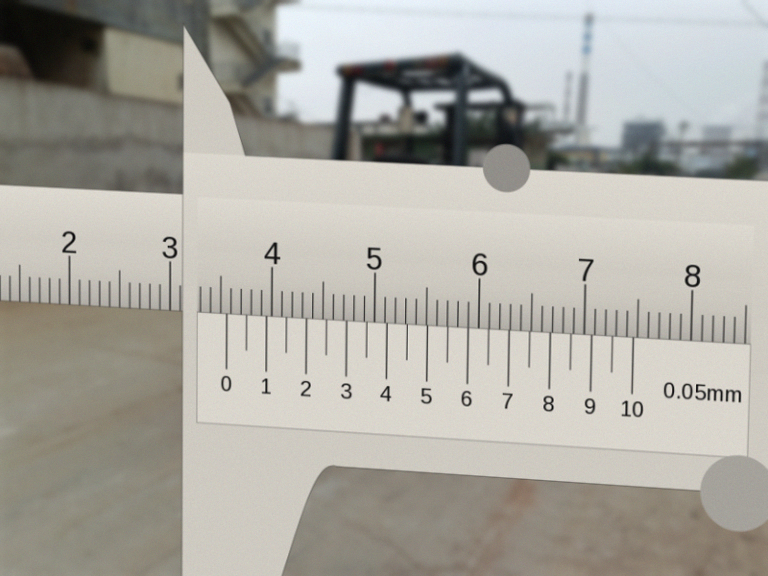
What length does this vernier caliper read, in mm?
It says 35.6 mm
